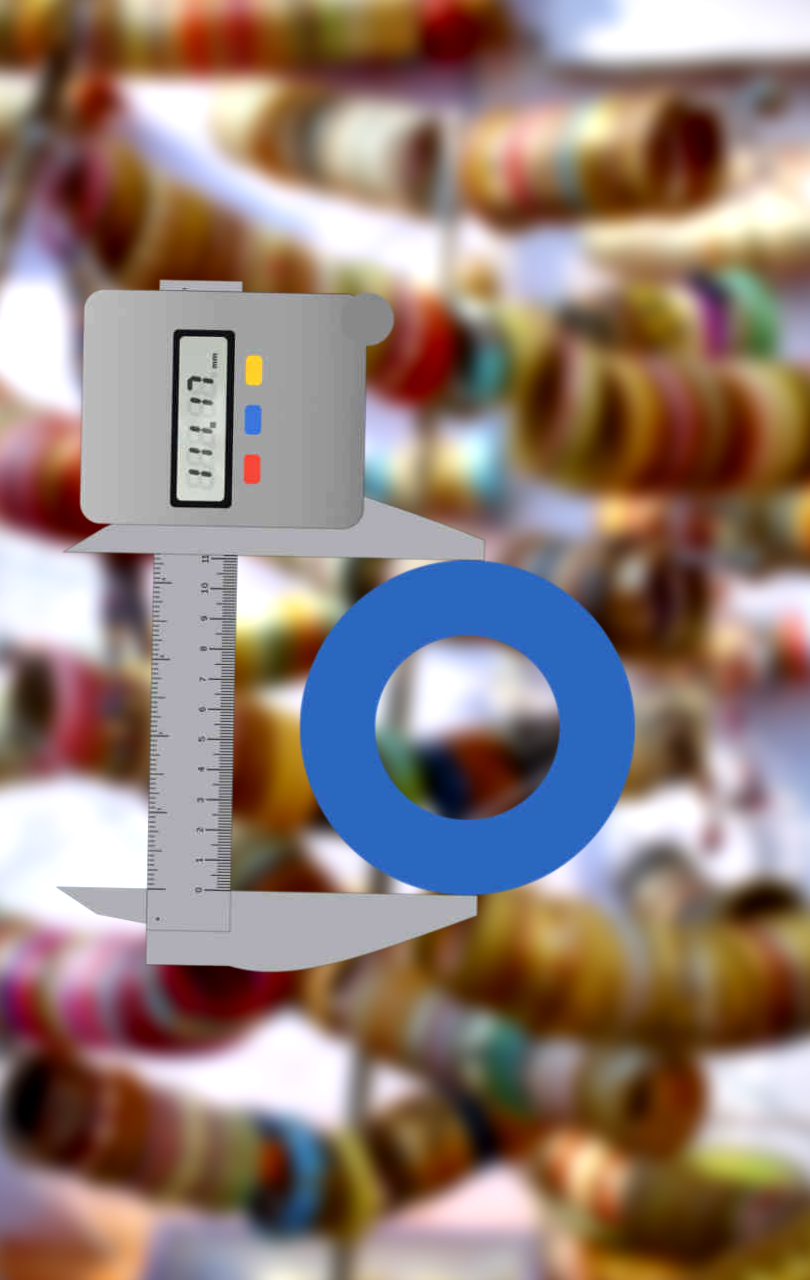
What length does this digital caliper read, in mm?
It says 111.17 mm
